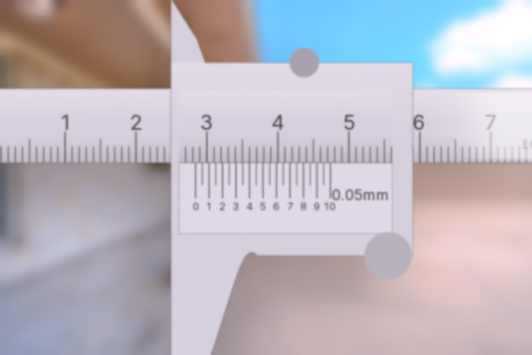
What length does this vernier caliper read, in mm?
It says 28.4 mm
